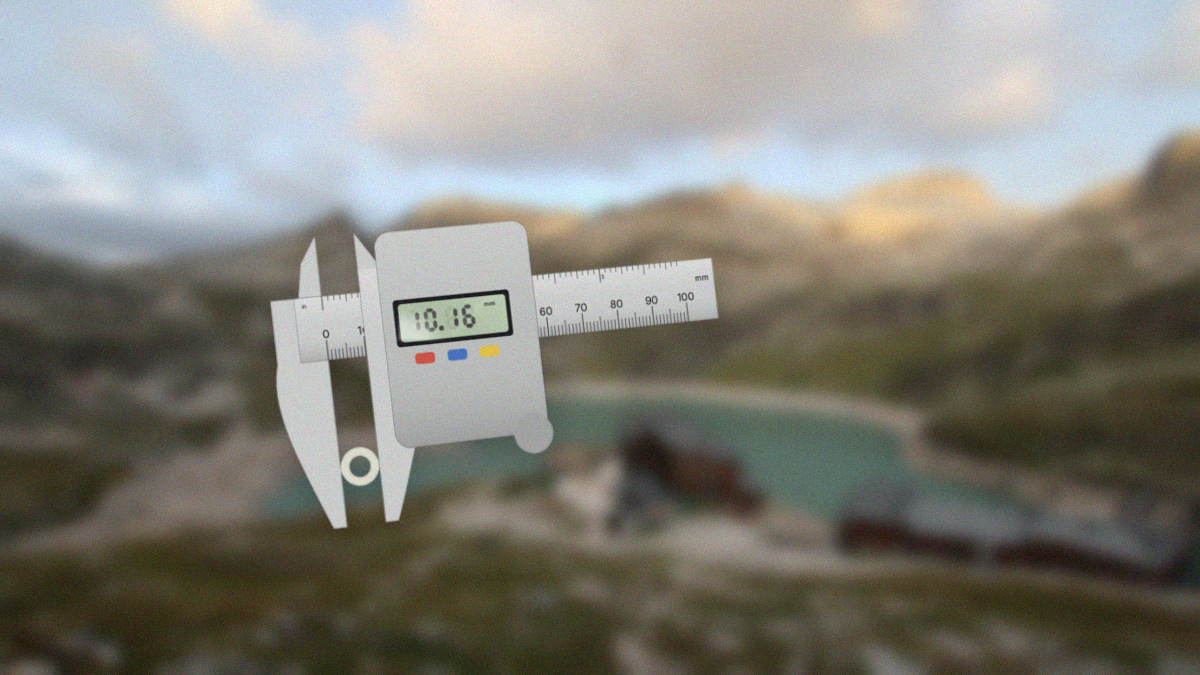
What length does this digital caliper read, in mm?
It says 10.16 mm
